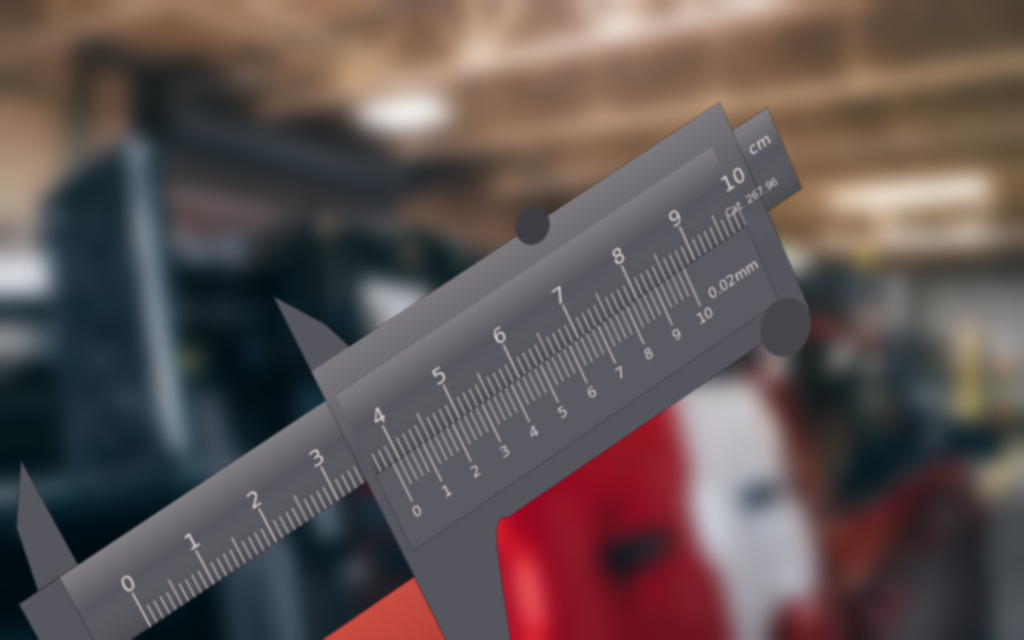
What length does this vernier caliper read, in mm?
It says 39.0 mm
